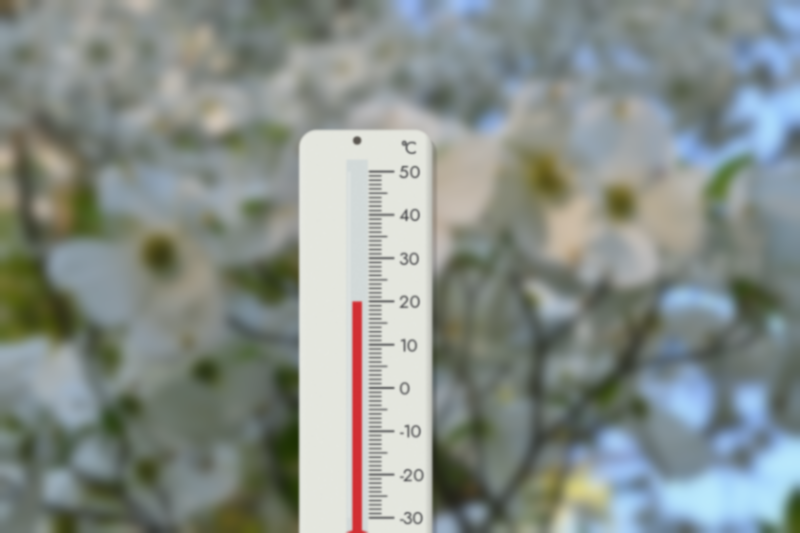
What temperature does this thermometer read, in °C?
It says 20 °C
